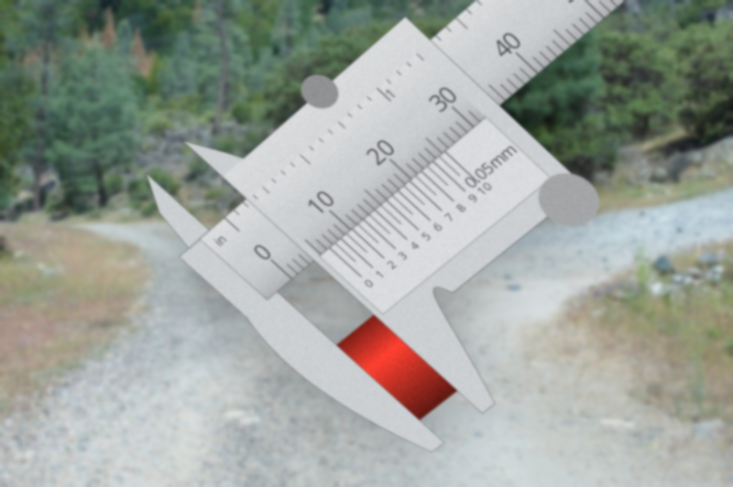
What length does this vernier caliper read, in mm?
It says 6.4 mm
